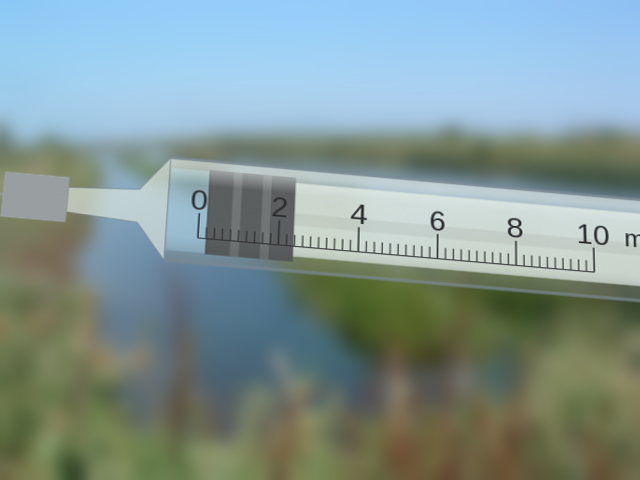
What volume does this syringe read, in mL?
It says 0.2 mL
